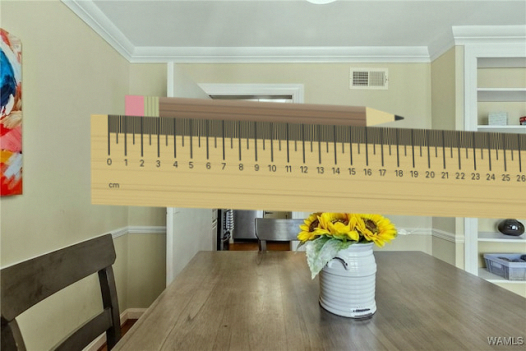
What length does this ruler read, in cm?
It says 17.5 cm
